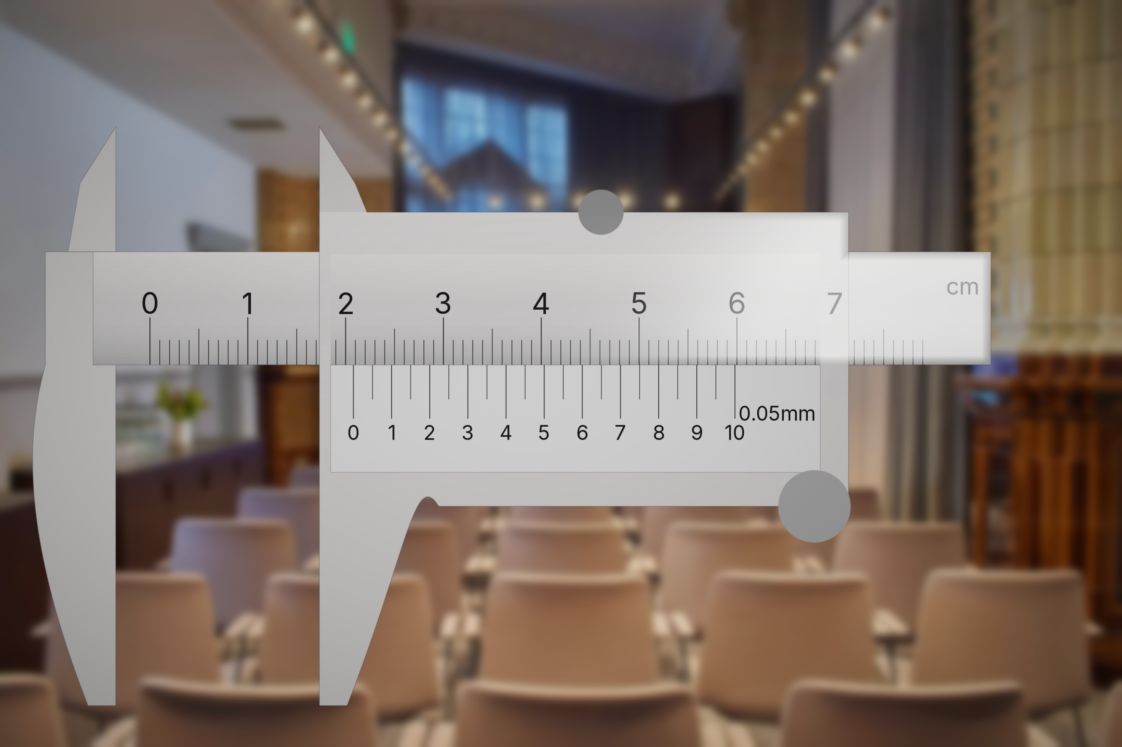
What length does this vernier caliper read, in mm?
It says 20.8 mm
